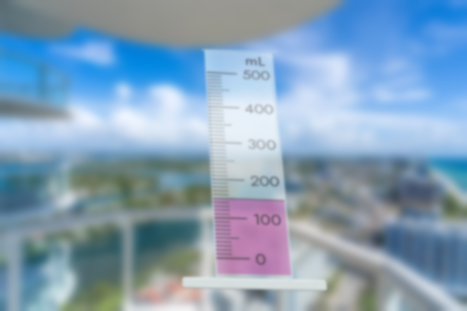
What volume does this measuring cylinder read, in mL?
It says 150 mL
